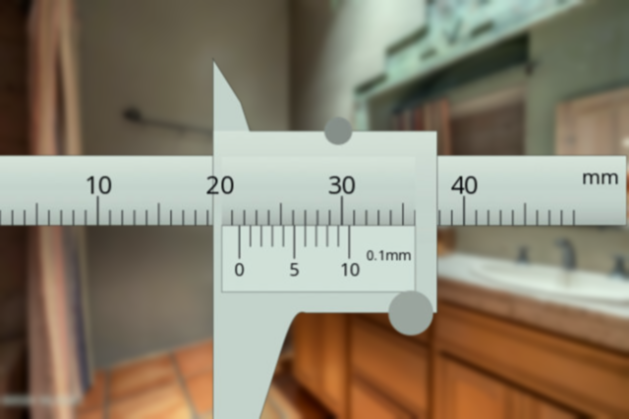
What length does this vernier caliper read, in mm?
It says 21.6 mm
